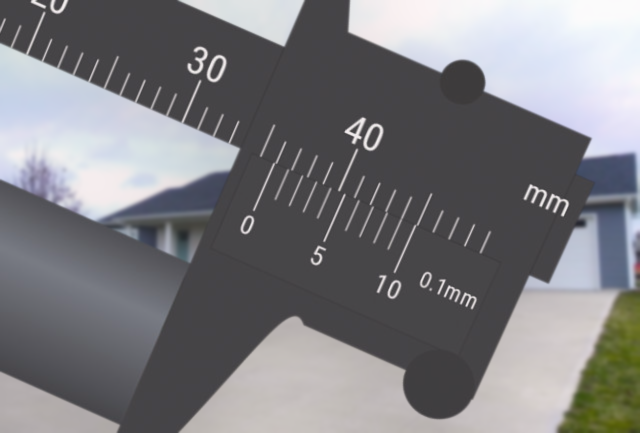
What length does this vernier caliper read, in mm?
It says 35.9 mm
